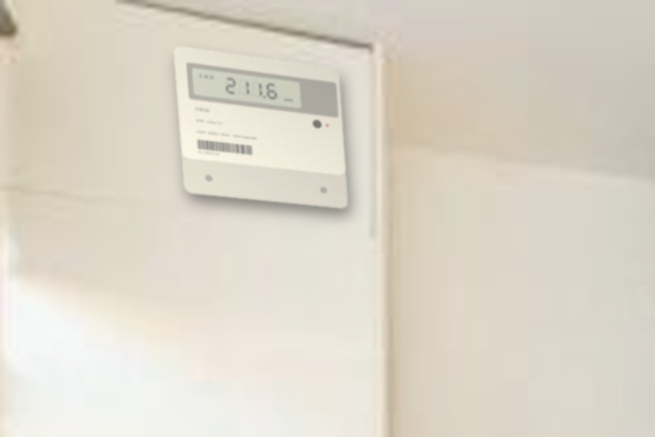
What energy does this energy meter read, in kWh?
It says 211.6 kWh
